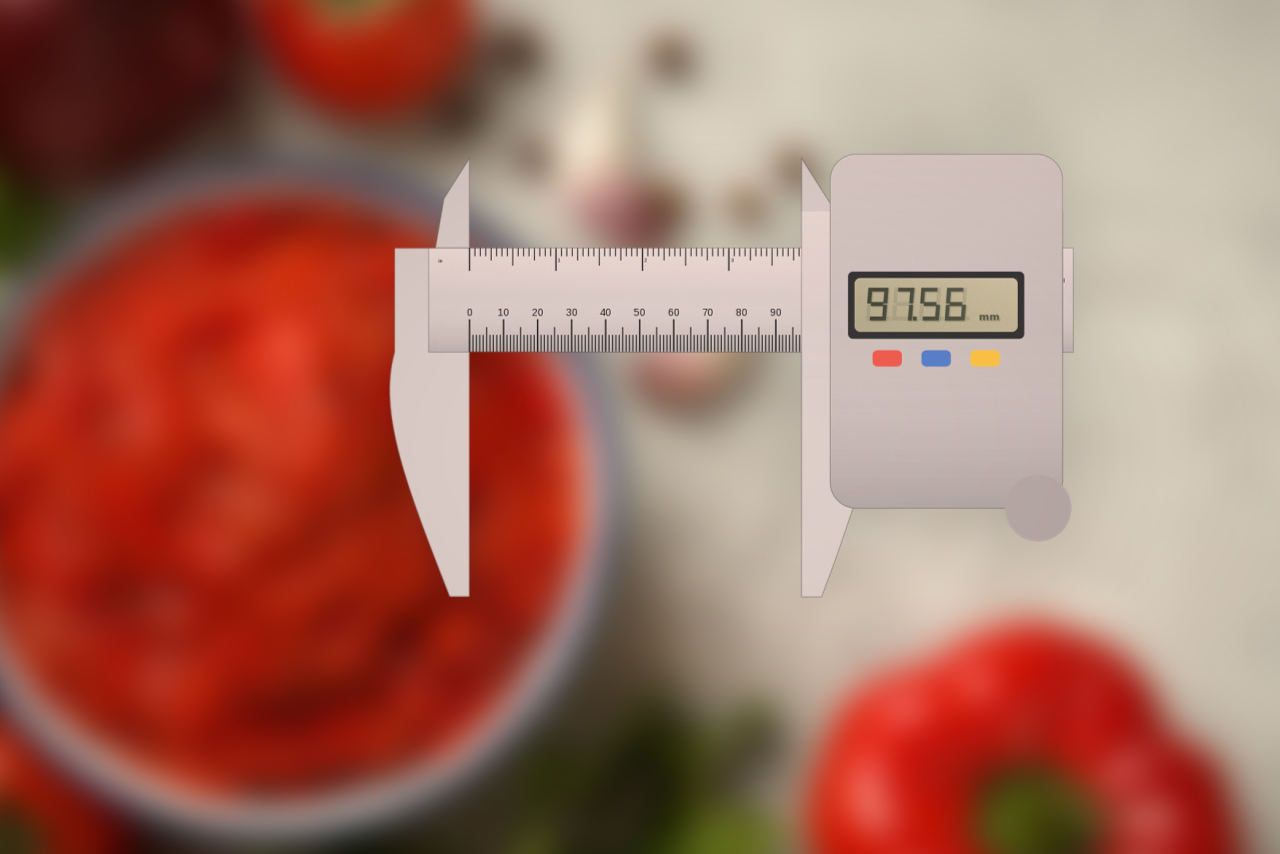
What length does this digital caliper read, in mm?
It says 97.56 mm
